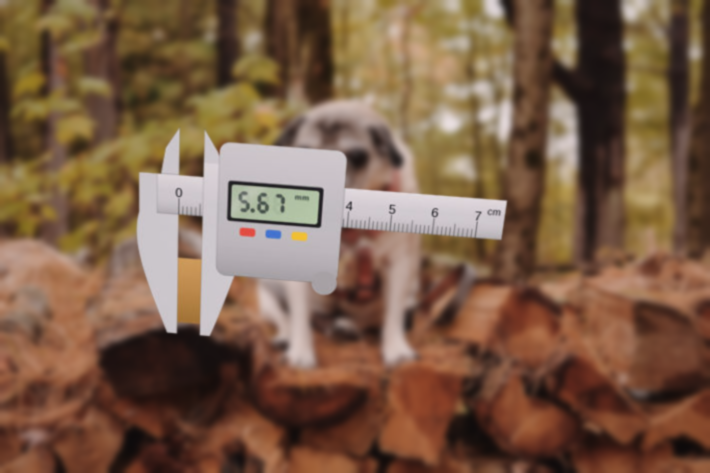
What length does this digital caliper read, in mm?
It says 5.67 mm
